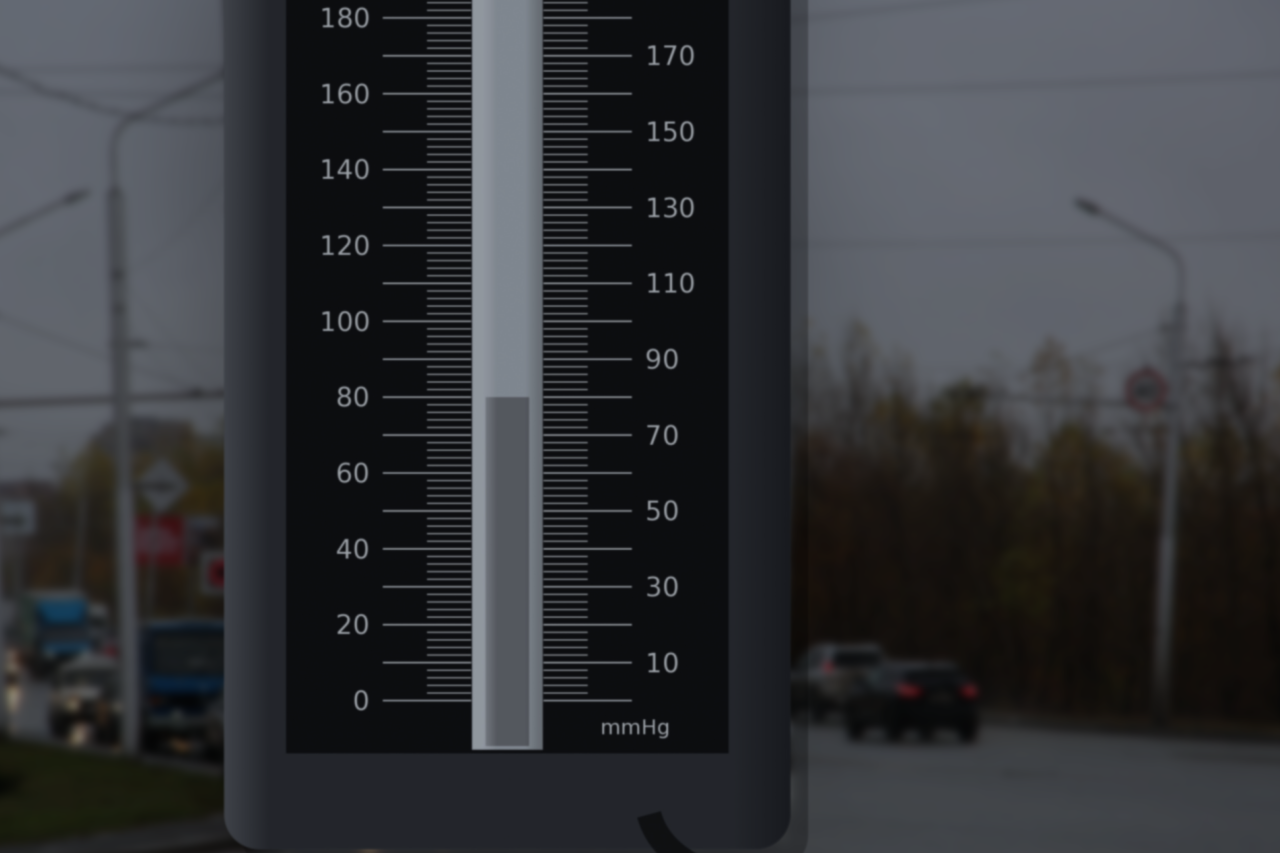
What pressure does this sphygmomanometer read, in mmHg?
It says 80 mmHg
